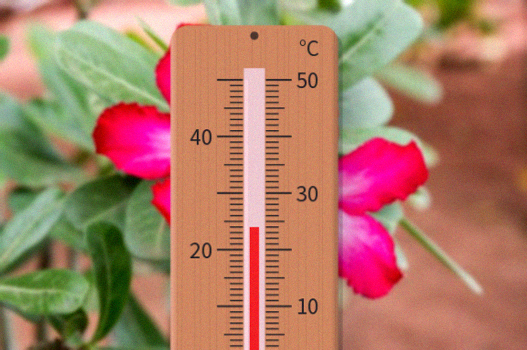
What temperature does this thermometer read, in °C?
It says 24 °C
